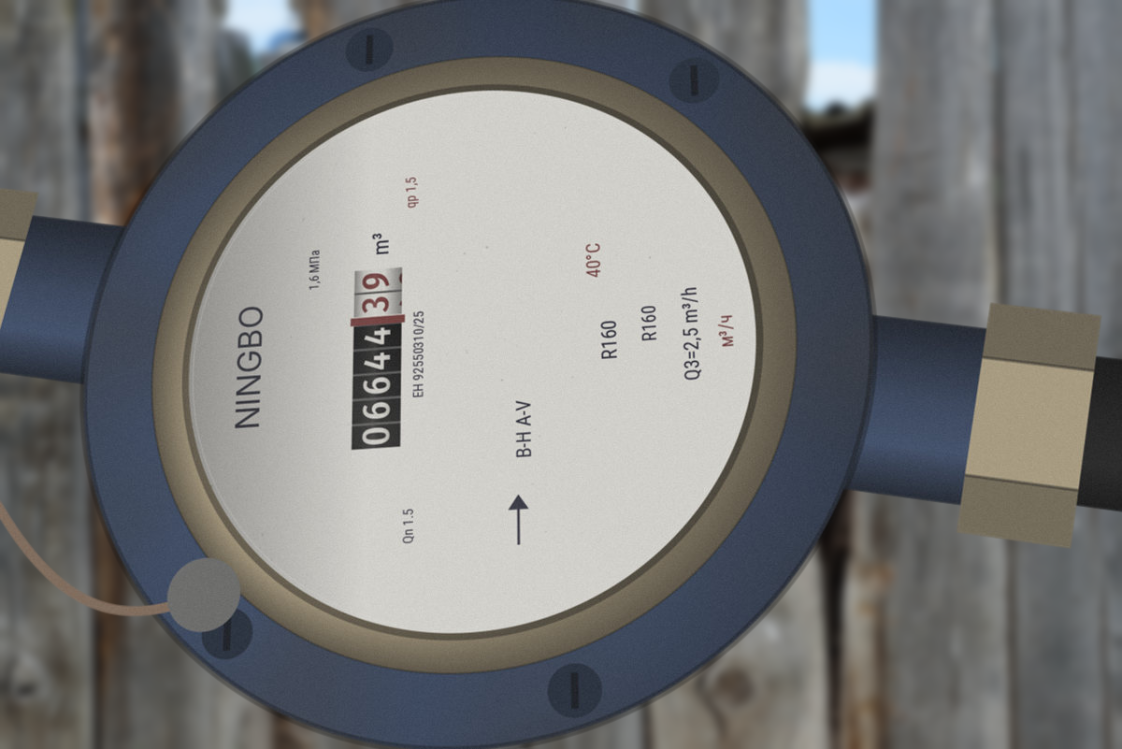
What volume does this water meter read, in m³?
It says 6644.39 m³
